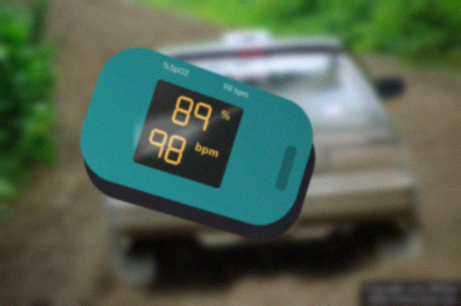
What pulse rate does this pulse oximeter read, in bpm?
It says 98 bpm
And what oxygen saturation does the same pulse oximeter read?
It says 89 %
